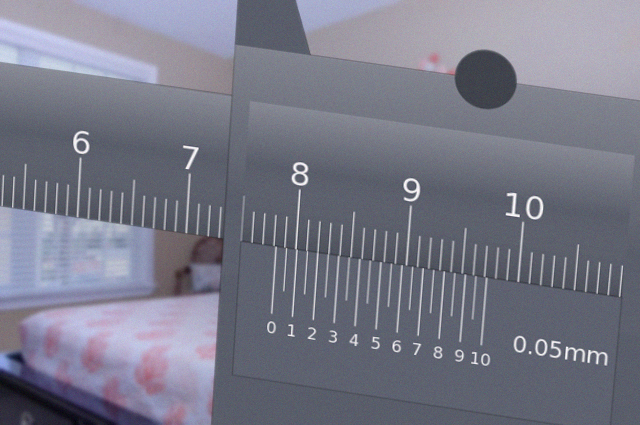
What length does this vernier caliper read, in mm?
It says 78.2 mm
